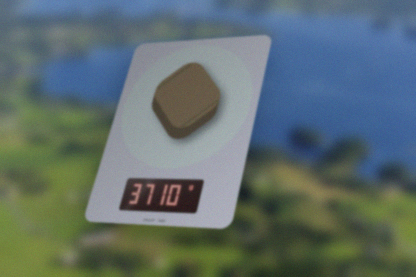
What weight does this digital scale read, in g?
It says 3710 g
